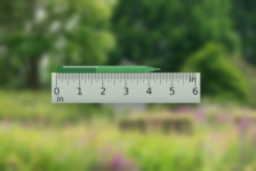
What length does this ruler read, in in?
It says 4.5 in
